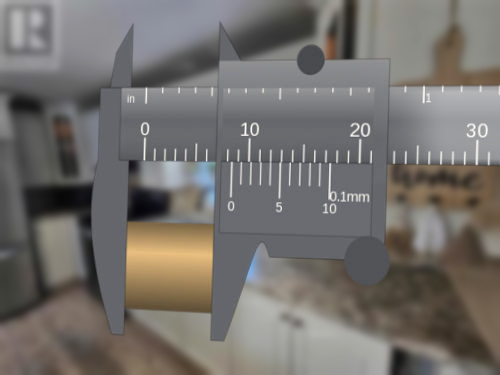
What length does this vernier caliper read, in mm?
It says 8.4 mm
